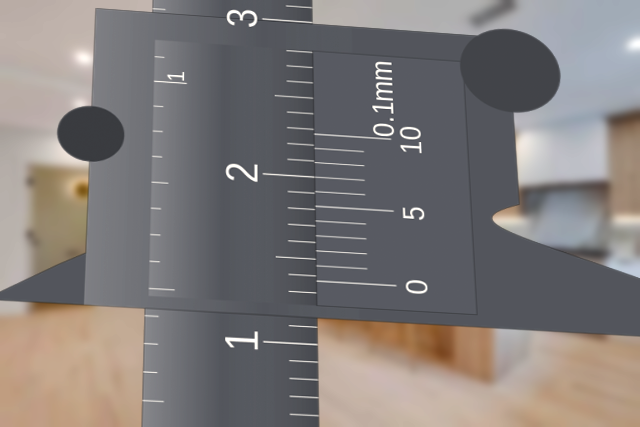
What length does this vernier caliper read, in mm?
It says 13.7 mm
